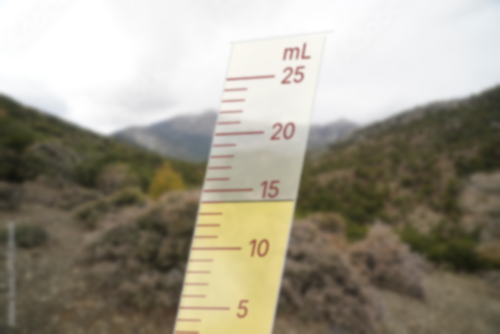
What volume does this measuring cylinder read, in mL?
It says 14 mL
